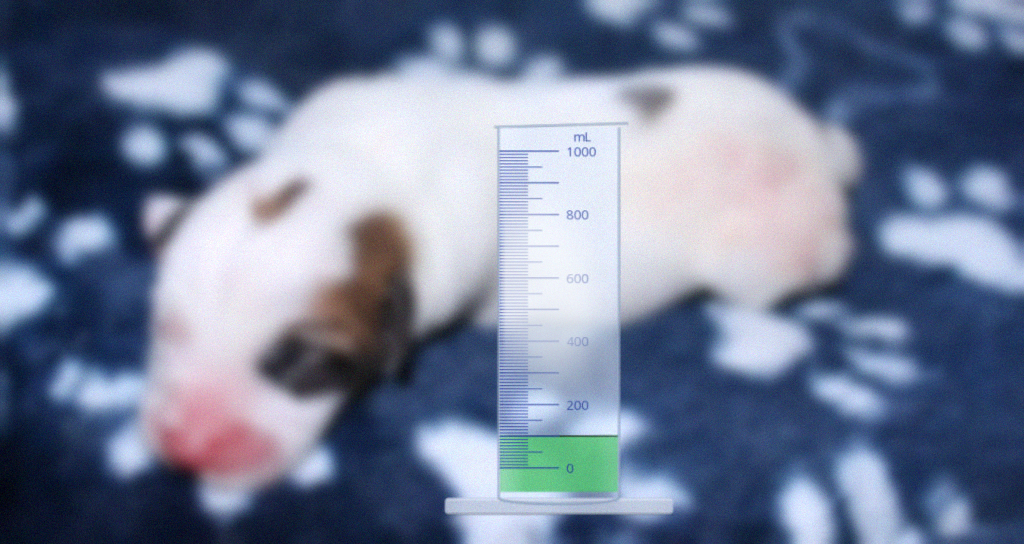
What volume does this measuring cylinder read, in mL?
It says 100 mL
